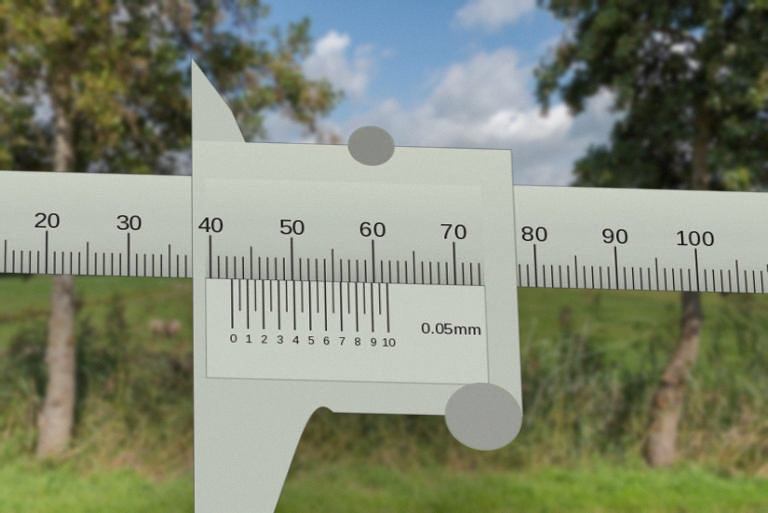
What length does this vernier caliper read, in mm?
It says 42.6 mm
